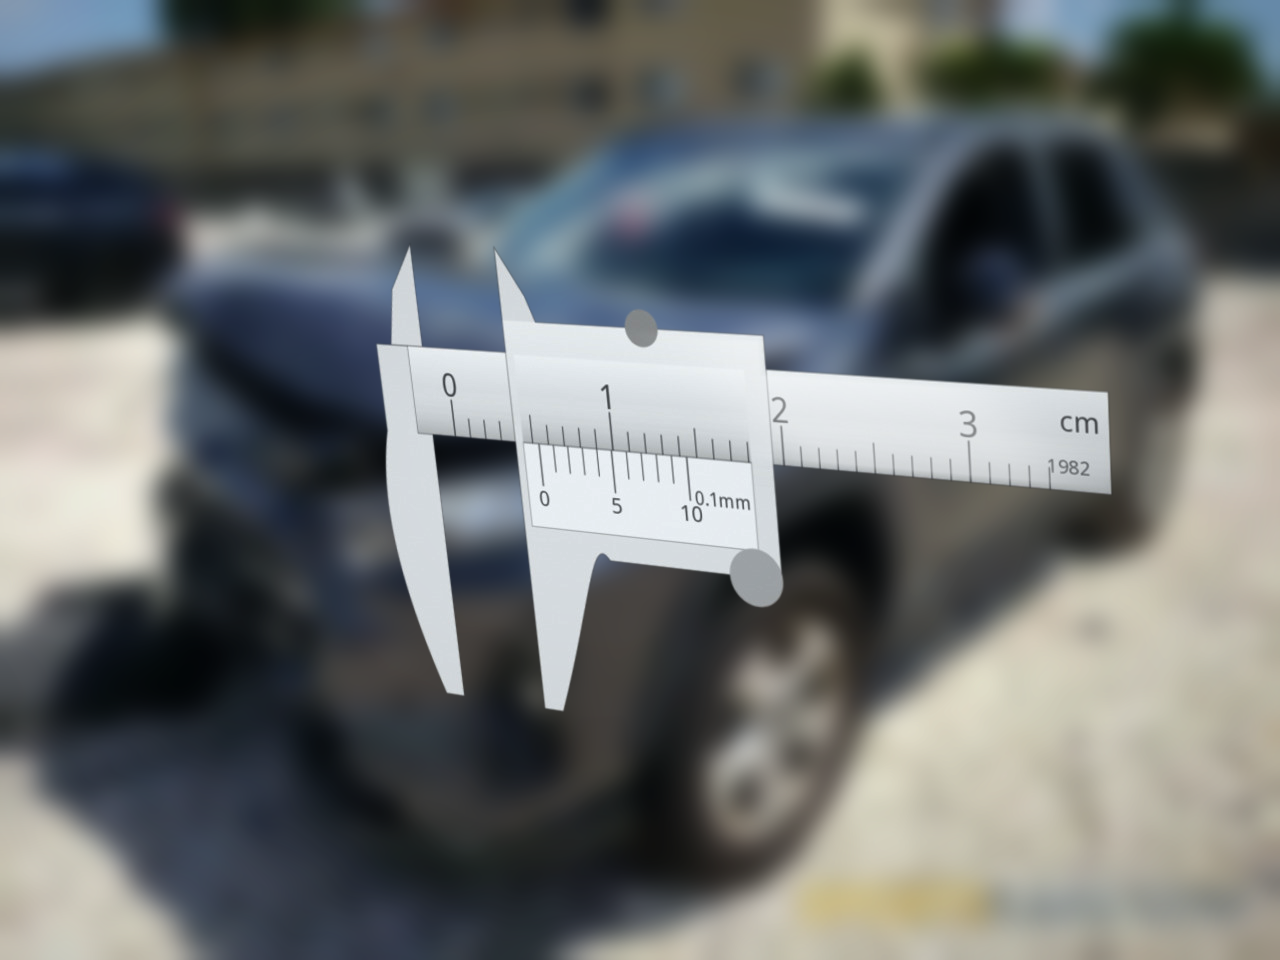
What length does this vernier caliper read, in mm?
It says 5.4 mm
